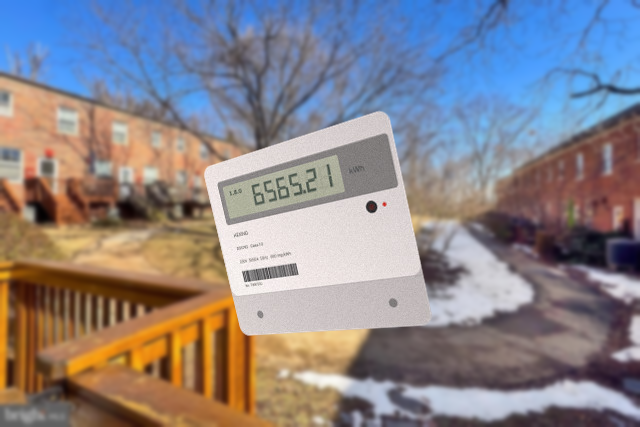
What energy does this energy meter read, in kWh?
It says 6565.21 kWh
